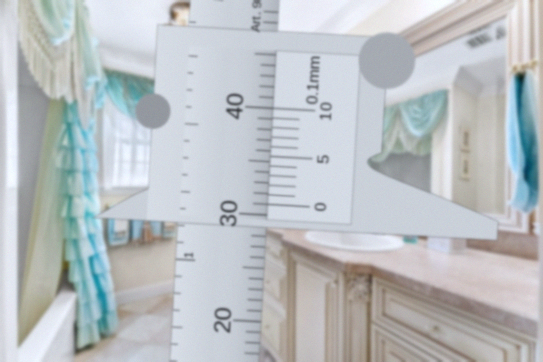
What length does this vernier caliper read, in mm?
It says 31.0 mm
